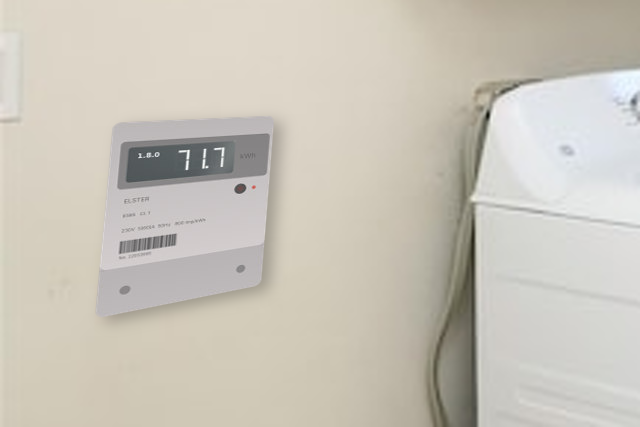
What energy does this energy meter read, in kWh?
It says 71.7 kWh
